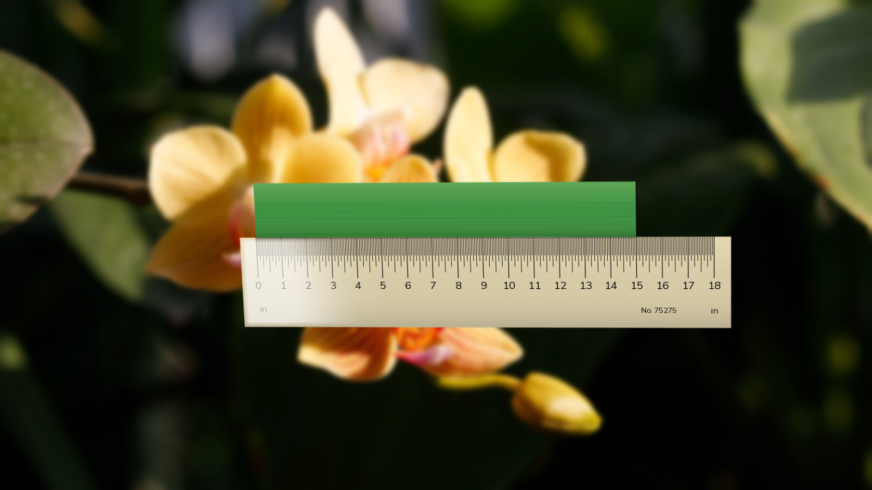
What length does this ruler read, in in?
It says 15 in
